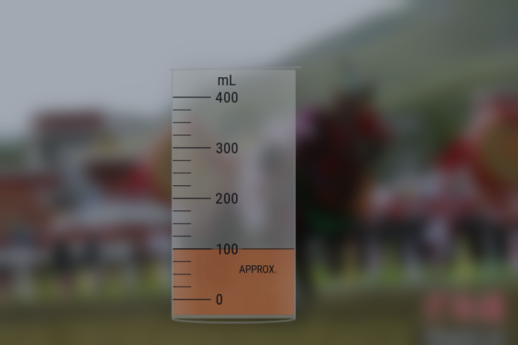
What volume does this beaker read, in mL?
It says 100 mL
